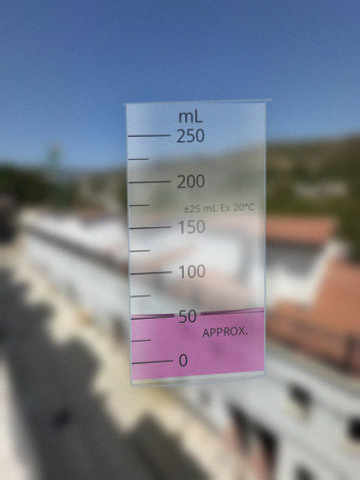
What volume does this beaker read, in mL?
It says 50 mL
